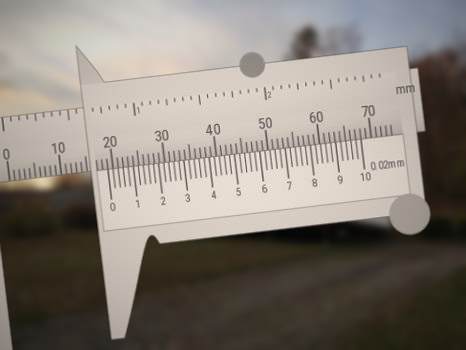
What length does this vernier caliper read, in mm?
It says 19.0 mm
